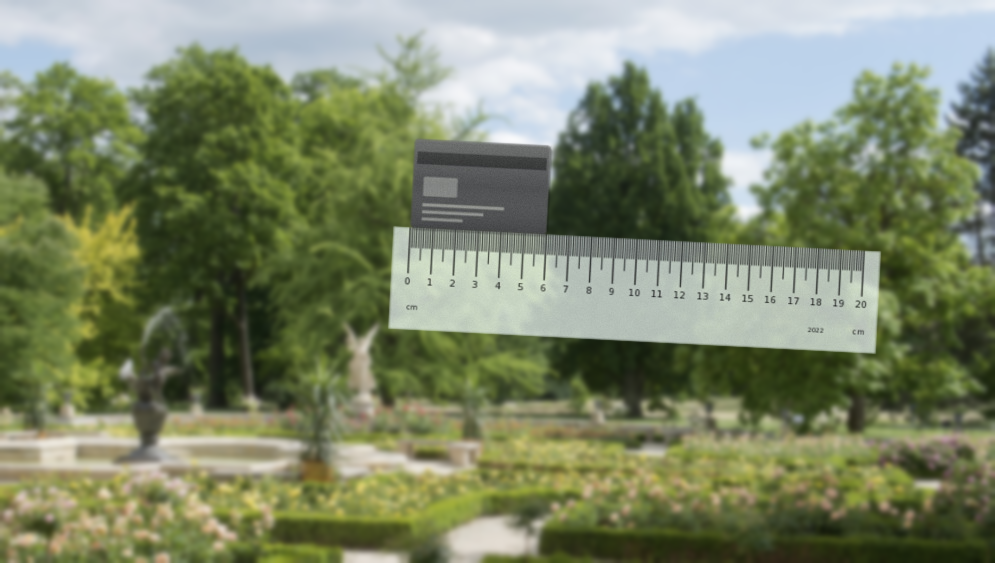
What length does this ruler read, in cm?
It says 6 cm
